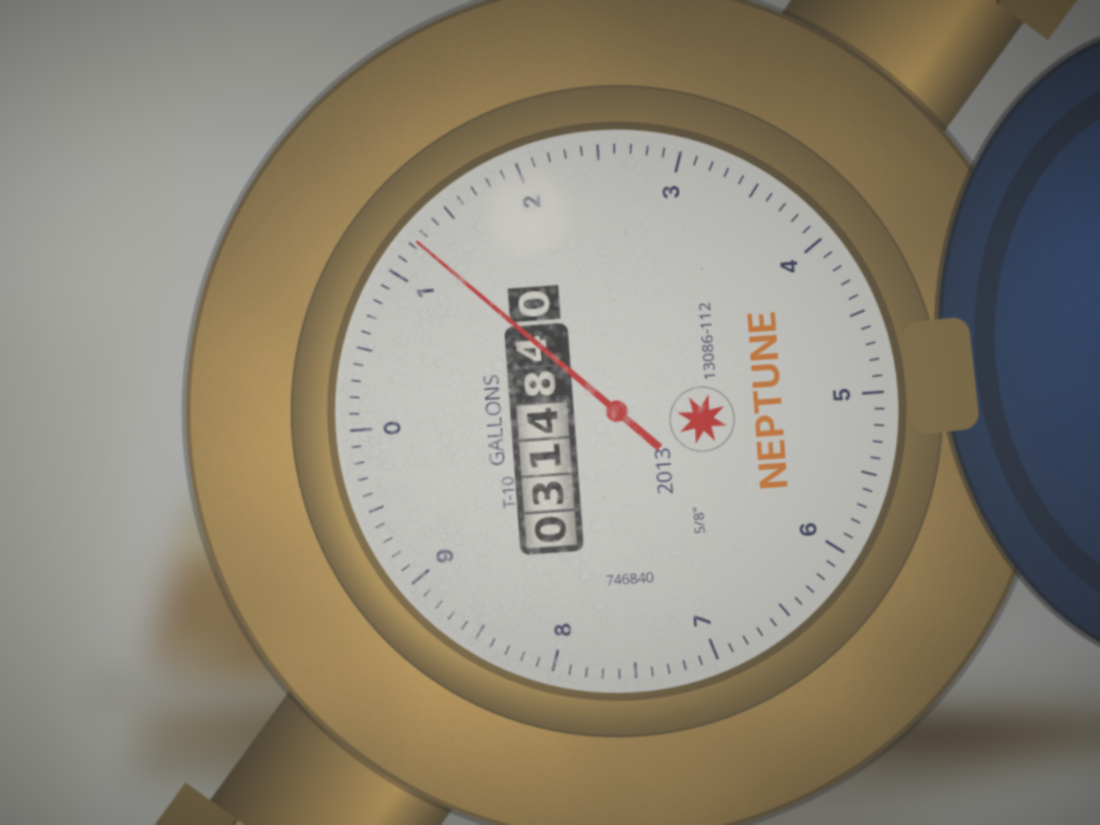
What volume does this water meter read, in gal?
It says 314841.2 gal
